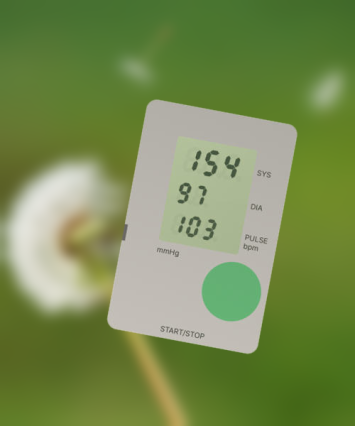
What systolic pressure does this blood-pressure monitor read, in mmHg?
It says 154 mmHg
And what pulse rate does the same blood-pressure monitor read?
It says 103 bpm
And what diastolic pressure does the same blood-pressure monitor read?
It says 97 mmHg
